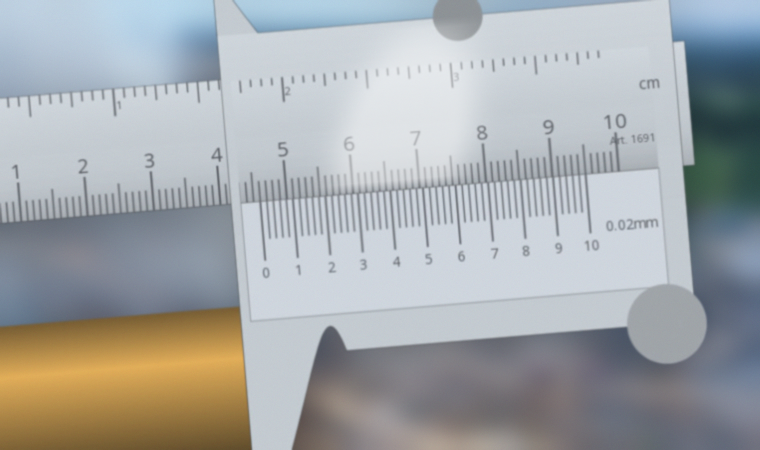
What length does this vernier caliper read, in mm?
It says 46.0 mm
